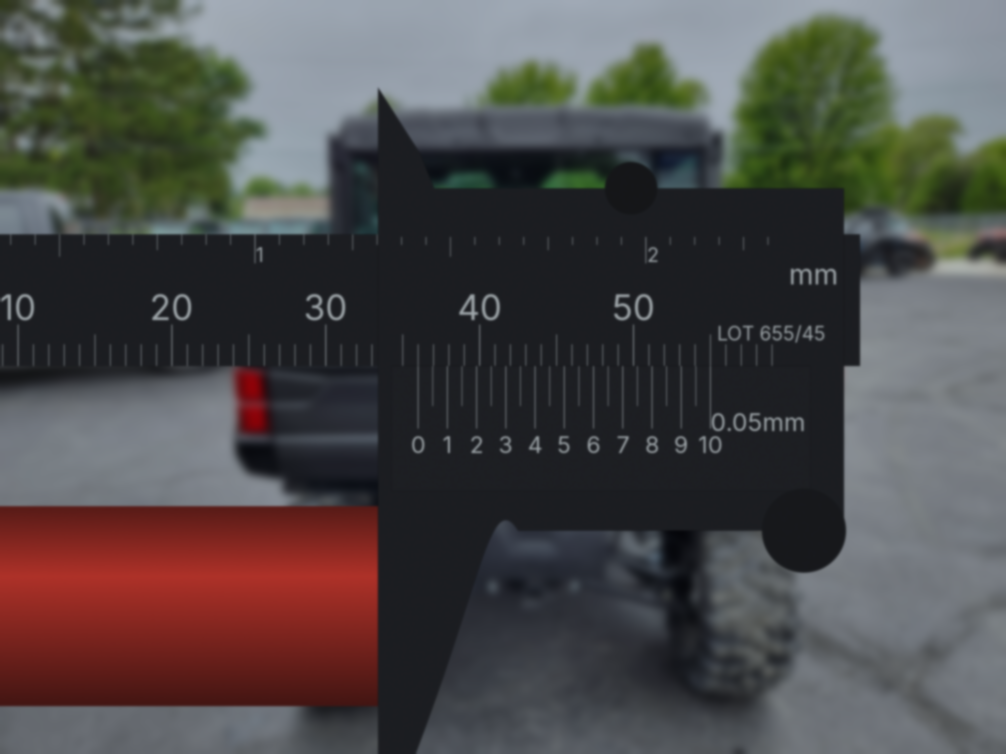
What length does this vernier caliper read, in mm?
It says 36.0 mm
